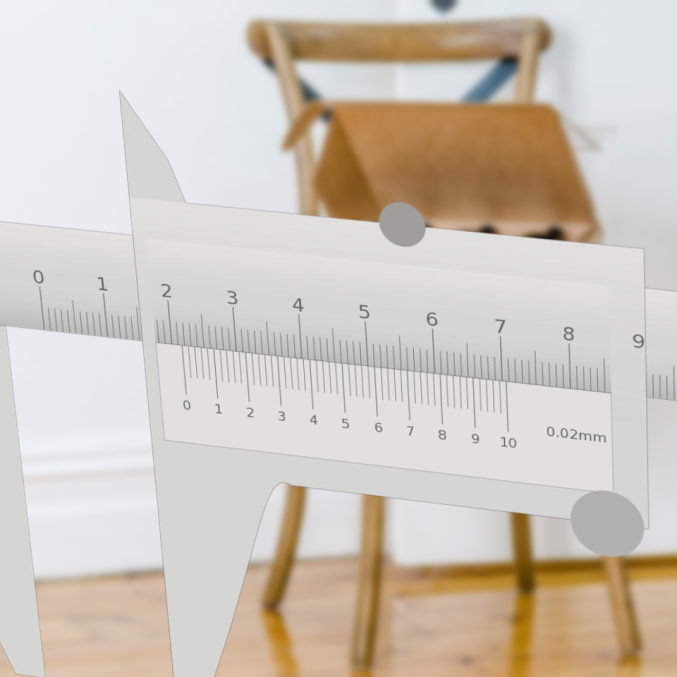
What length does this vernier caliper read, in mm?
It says 21.6 mm
